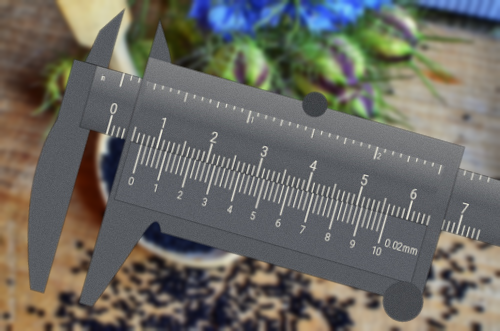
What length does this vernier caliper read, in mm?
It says 7.0 mm
